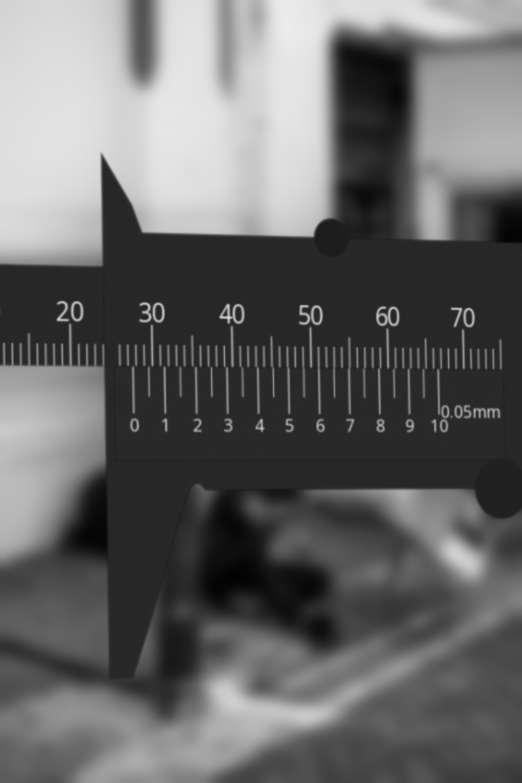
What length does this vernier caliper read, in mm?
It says 27.6 mm
